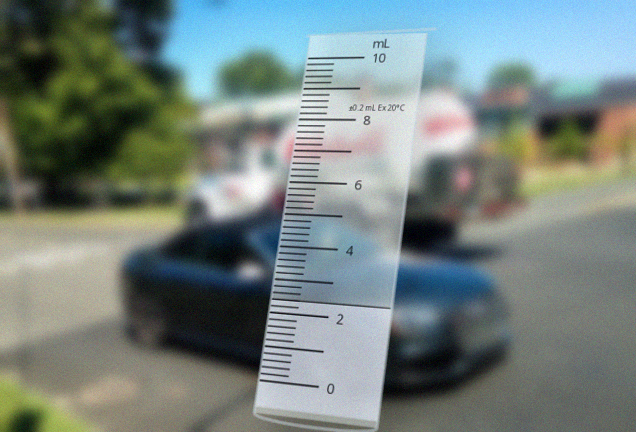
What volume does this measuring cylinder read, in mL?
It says 2.4 mL
